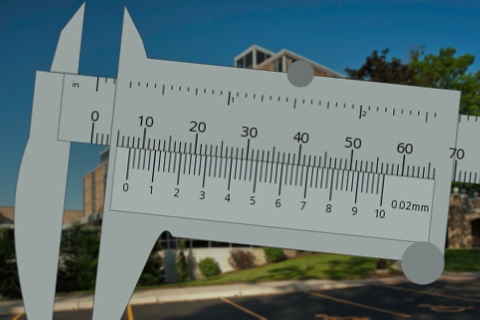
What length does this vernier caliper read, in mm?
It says 7.5 mm
